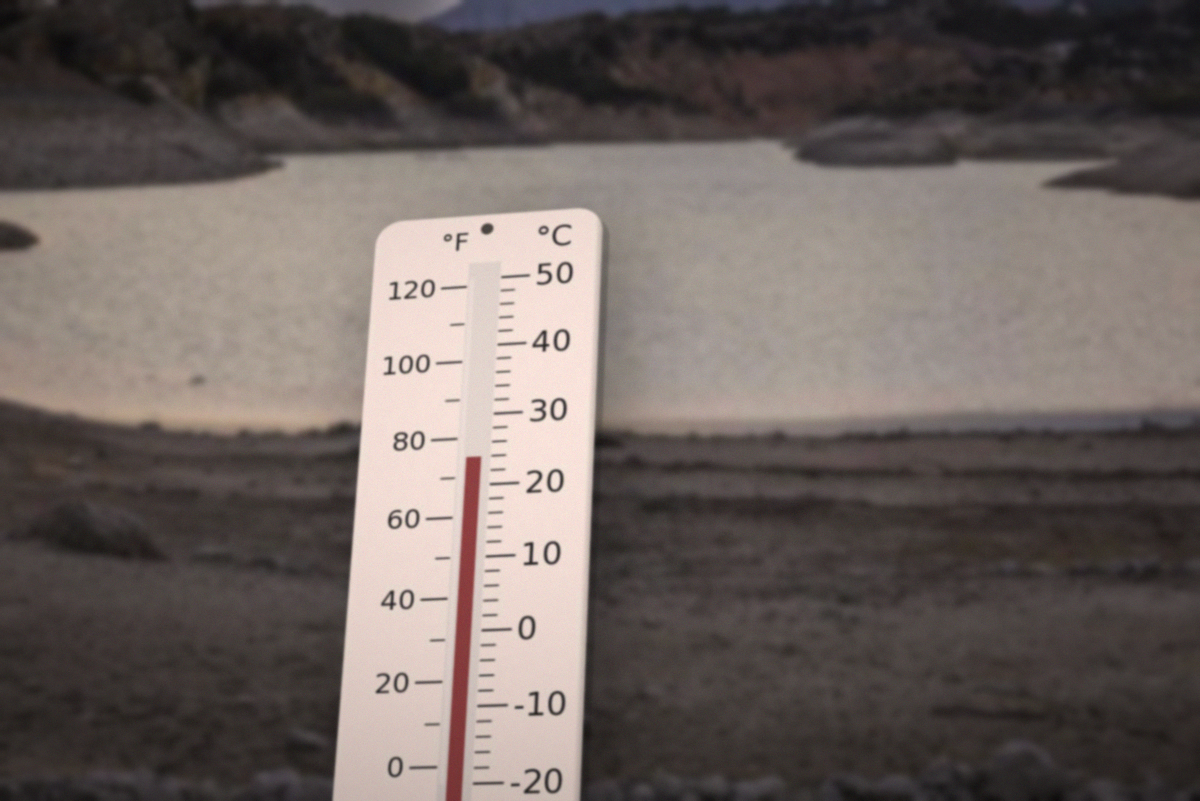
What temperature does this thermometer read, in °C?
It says 24 °C
